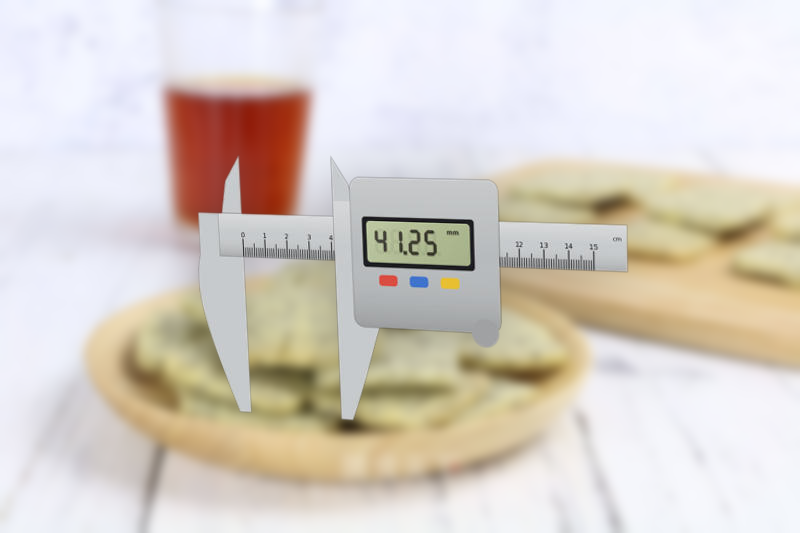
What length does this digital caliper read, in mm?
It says 41.25 mm
